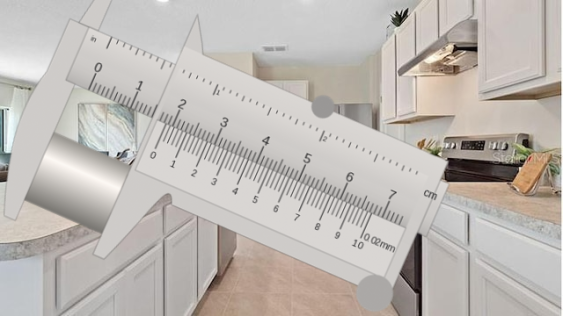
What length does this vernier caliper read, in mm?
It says 18.5 mm
